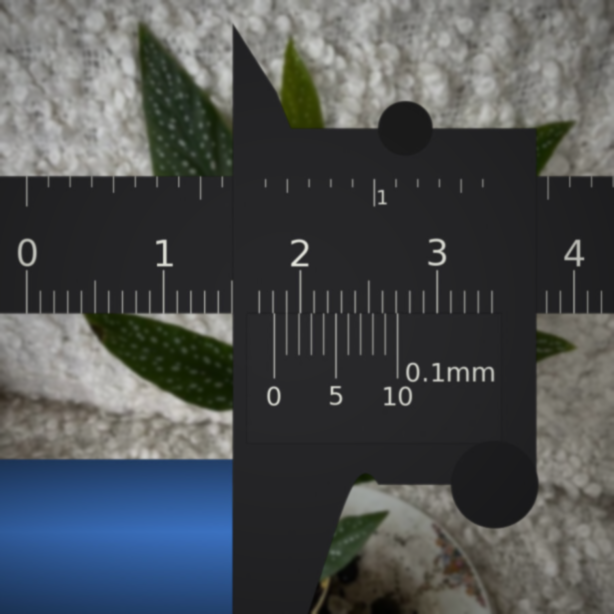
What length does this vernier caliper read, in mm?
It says 18.1 mm
